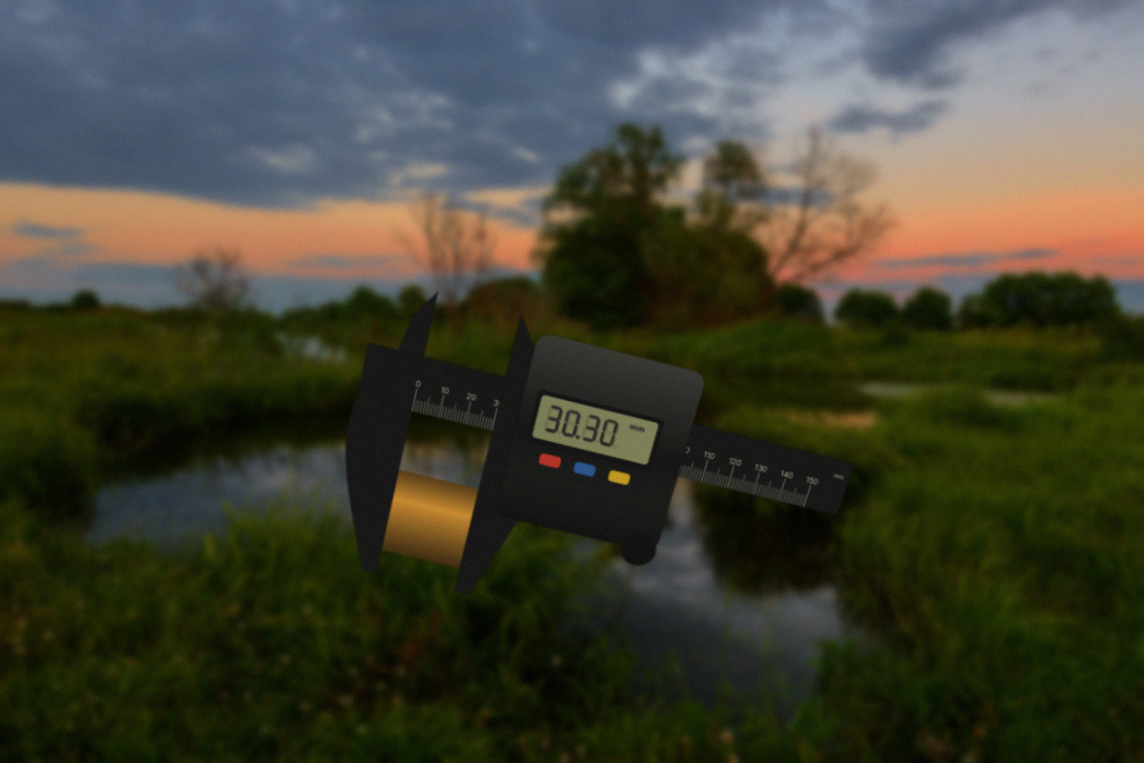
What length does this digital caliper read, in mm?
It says 30.30 mm
